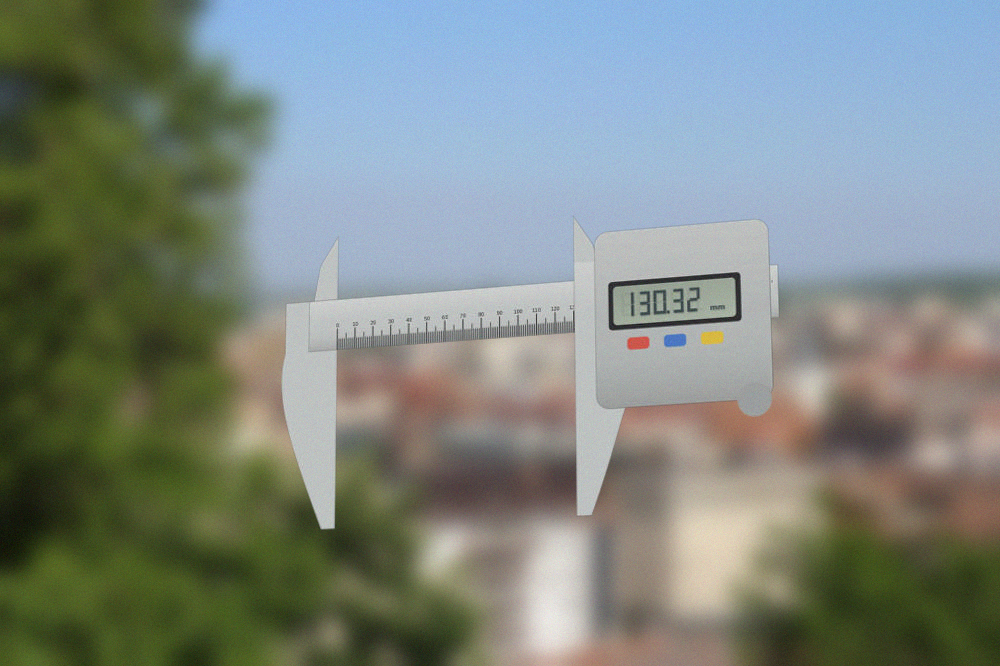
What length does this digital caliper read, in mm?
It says 130.32 mm
